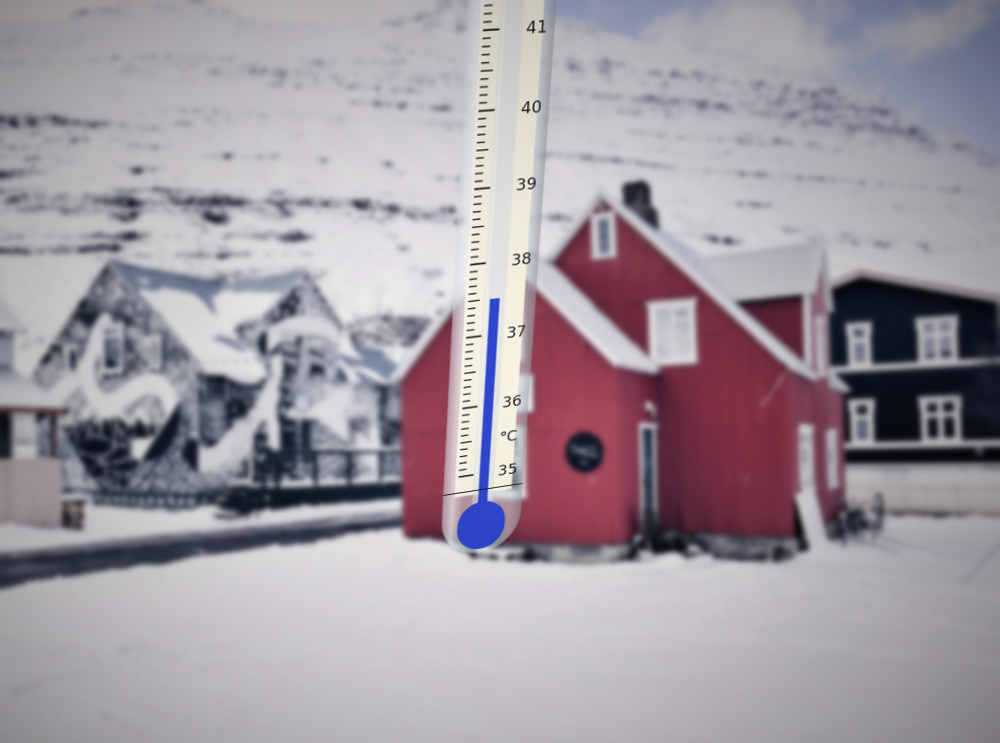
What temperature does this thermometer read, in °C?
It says 37.5 °C
